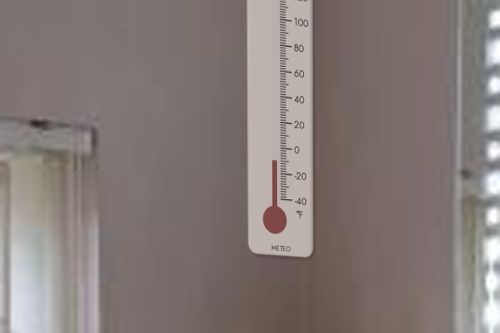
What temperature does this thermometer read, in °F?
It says -10 °F
